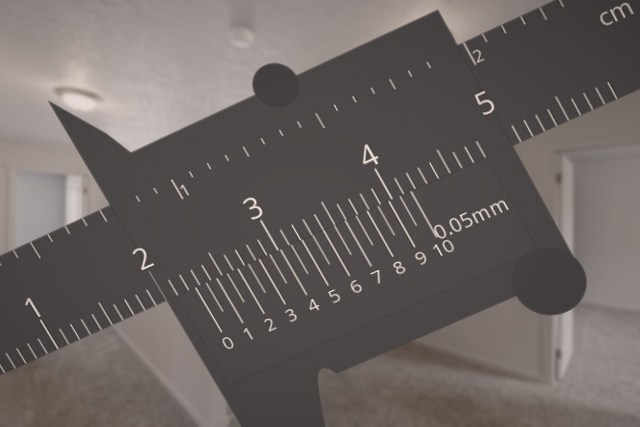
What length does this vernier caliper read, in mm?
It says 22.6 mm
